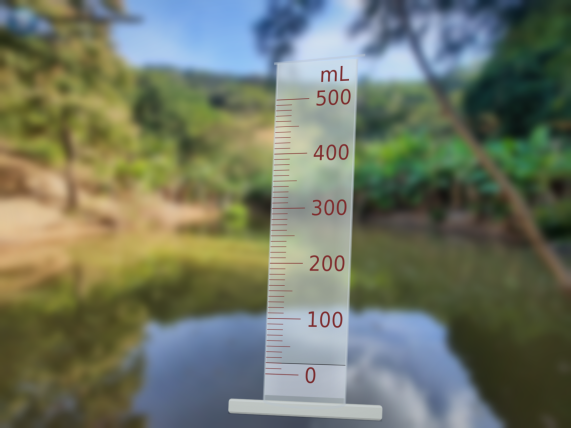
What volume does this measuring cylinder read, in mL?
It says 20 mL
